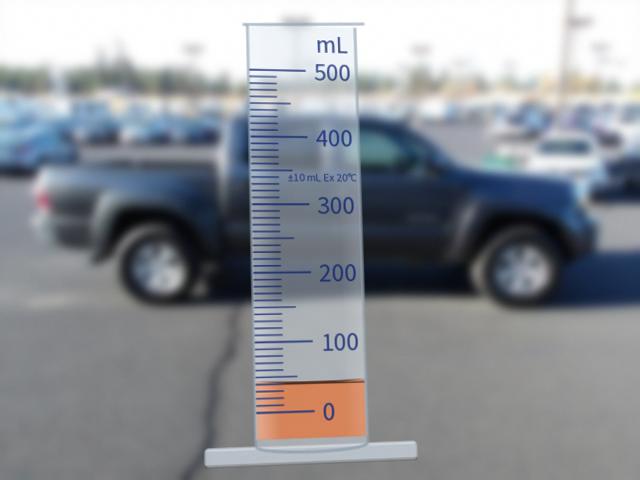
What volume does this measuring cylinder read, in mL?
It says 40 mL
